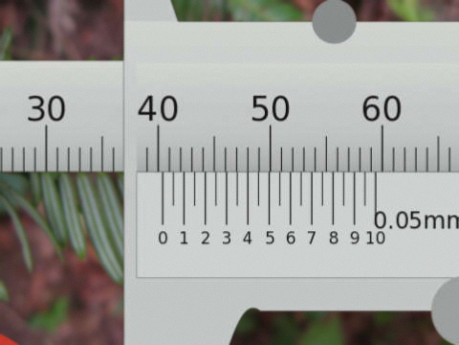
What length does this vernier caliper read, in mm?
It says 40.4 mm
